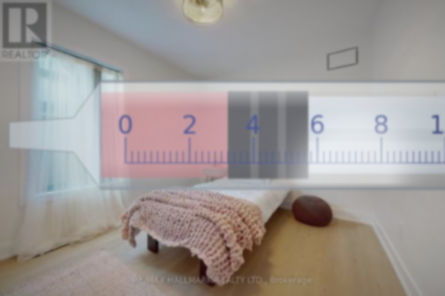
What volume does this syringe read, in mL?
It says 3.2 mL
